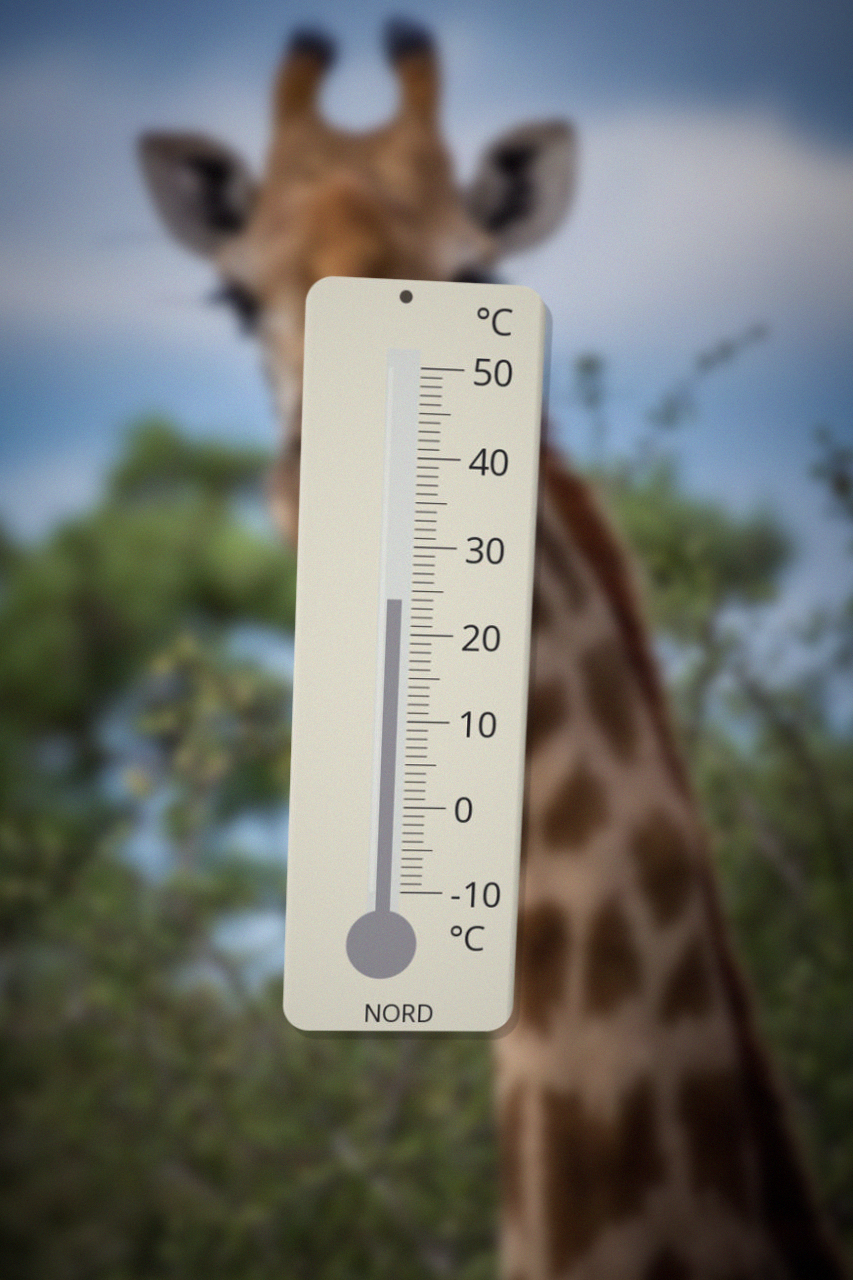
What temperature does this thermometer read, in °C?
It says 24 °C
